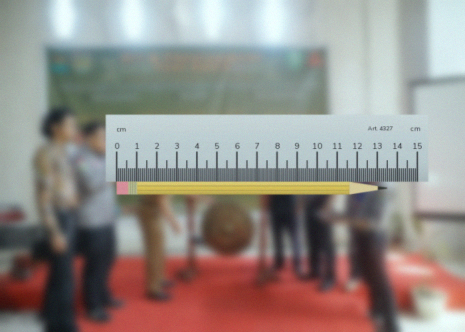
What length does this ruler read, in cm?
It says 13.5 cm
